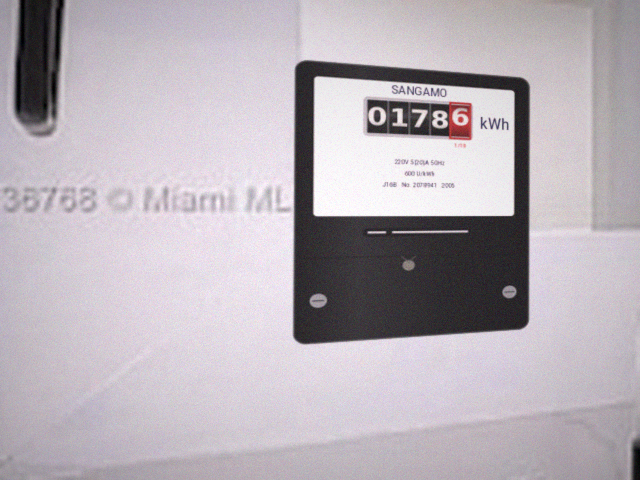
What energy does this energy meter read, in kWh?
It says 178.6 kWh
